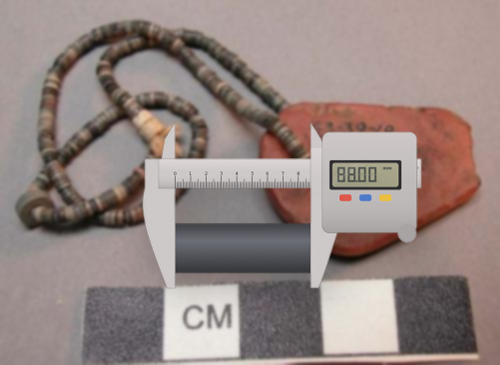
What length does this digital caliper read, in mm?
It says 88.00 mm
